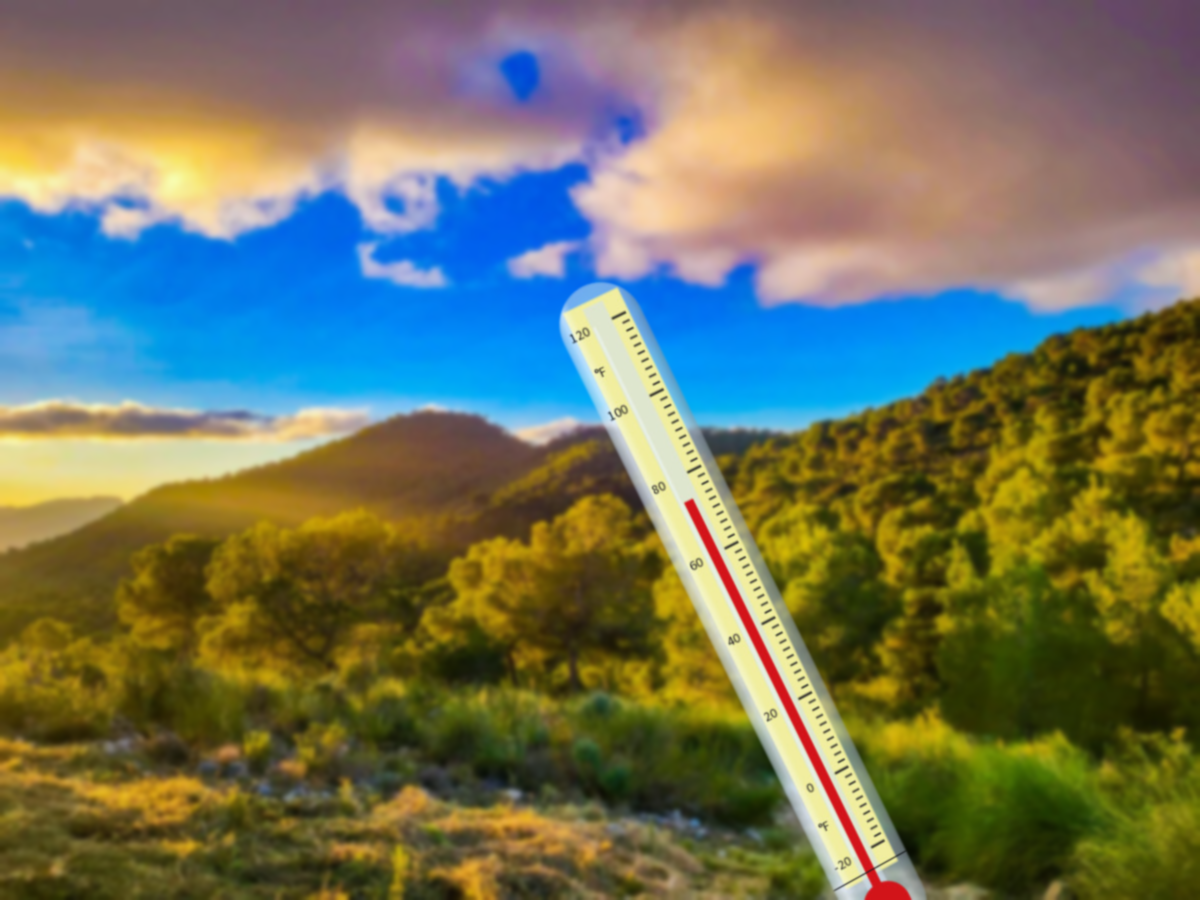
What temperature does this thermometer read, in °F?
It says 74 °F
